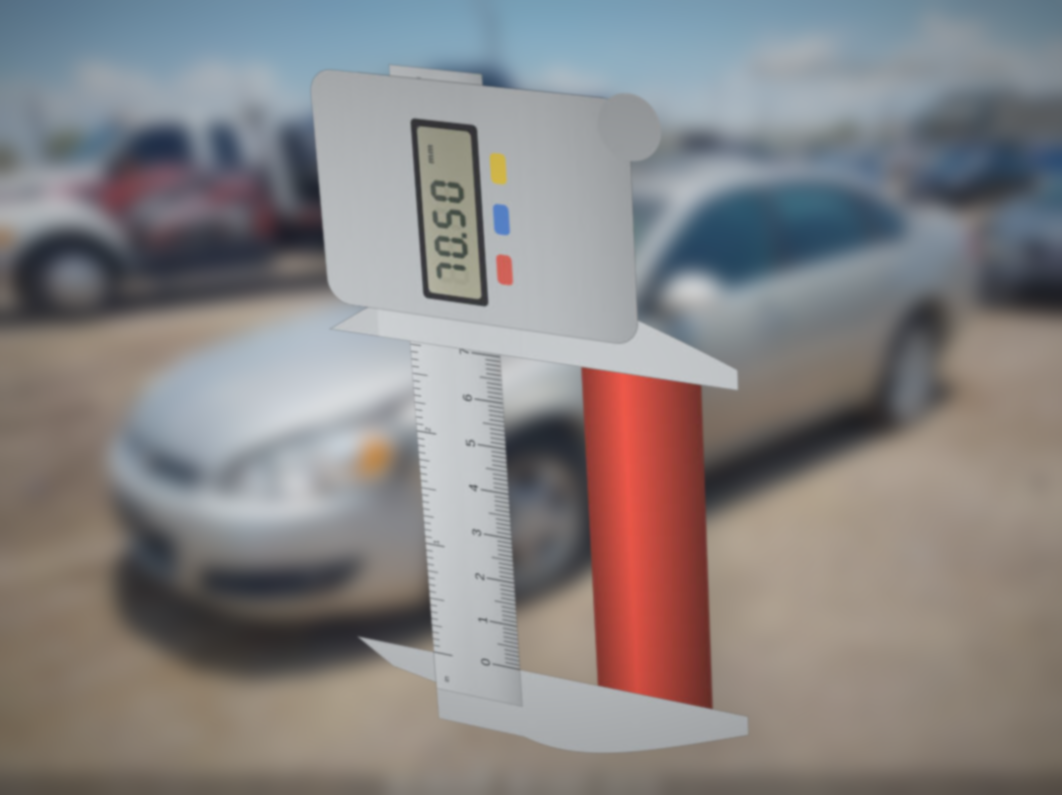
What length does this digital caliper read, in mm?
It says 70.50 mm
